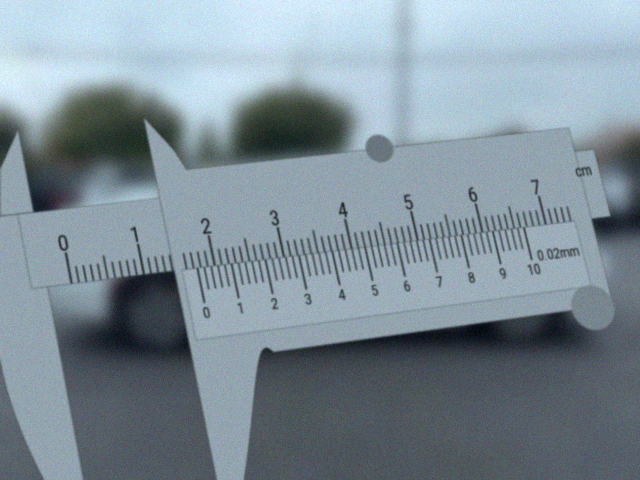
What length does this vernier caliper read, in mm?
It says 17.5 mm
